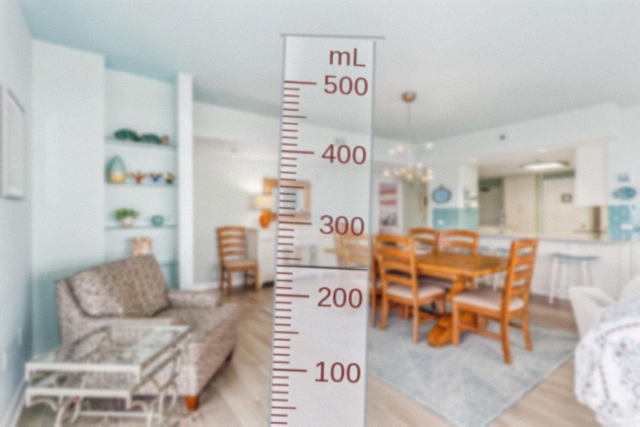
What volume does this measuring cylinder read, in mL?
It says 240 mL
